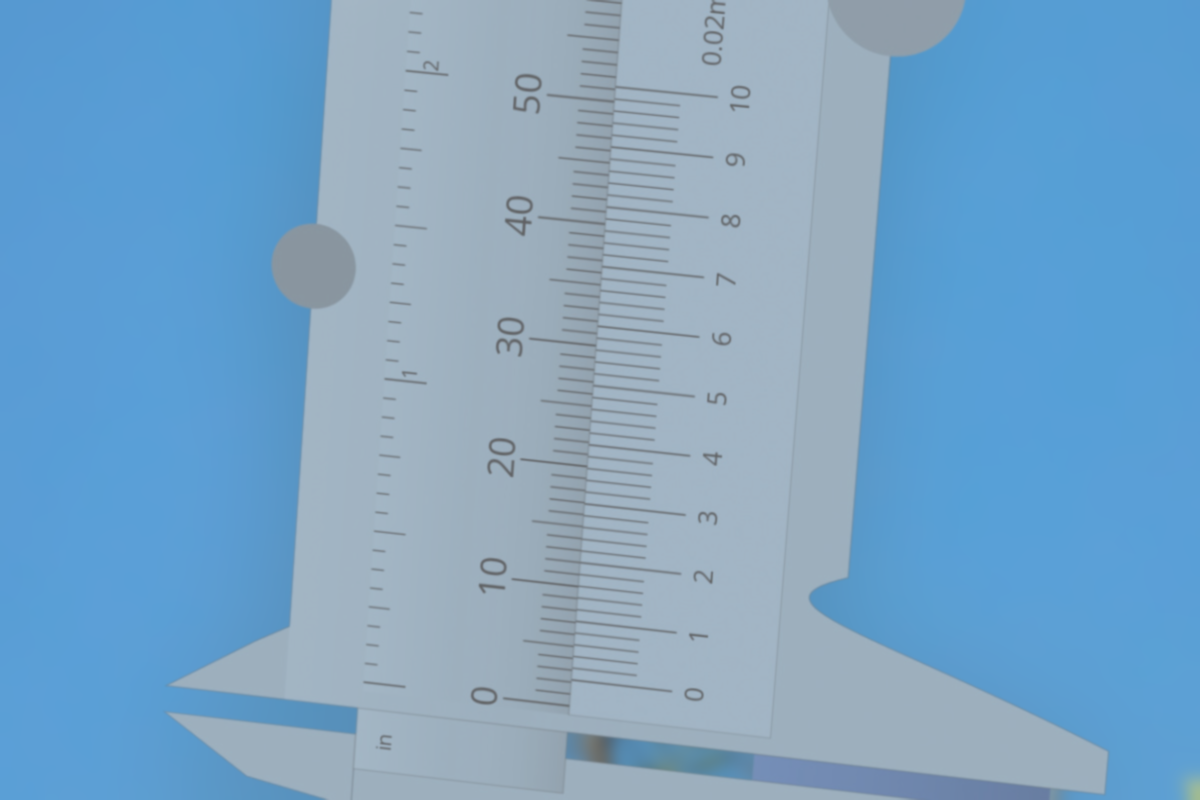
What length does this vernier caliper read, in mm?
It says 2.2 mm
